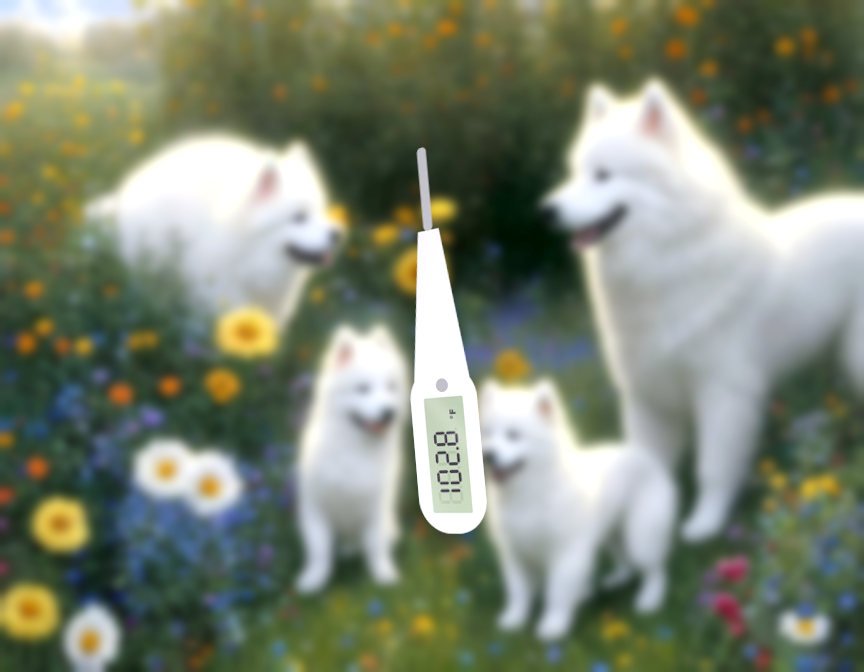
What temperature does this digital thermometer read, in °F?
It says 102.8 °F
